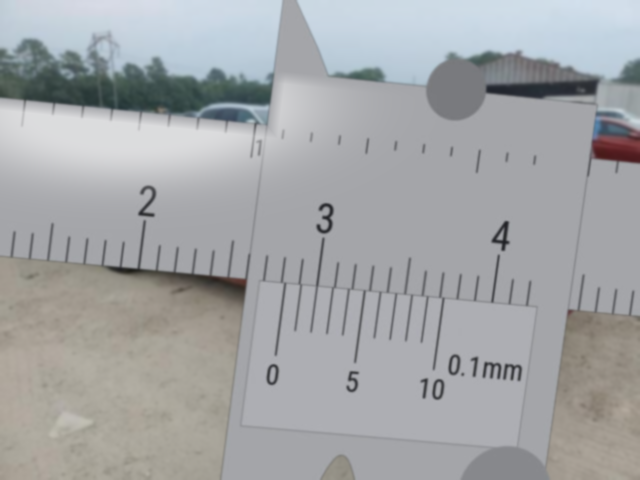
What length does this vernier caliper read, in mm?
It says 28.2 mm
